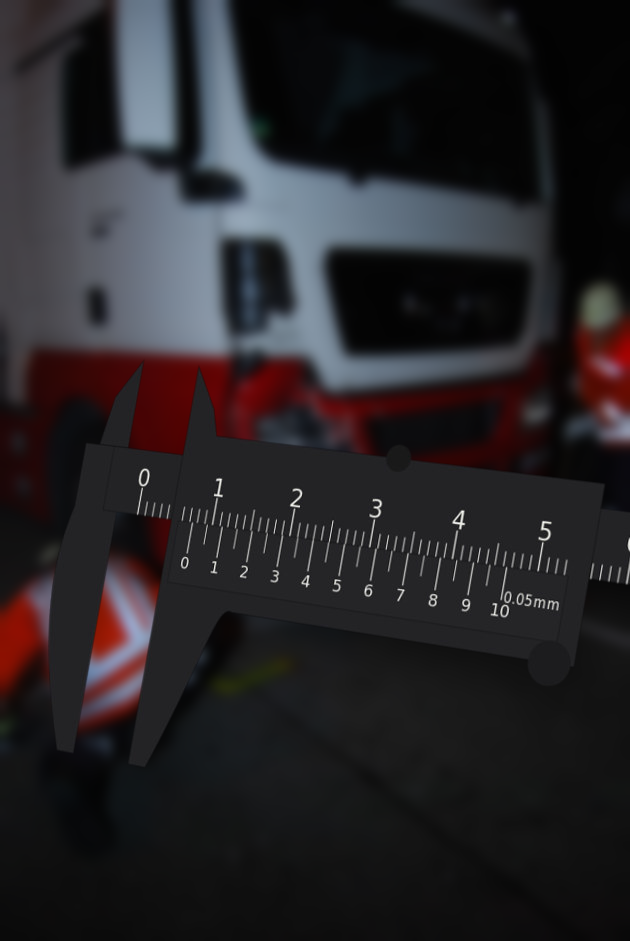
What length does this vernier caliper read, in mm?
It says 7.4 mm
